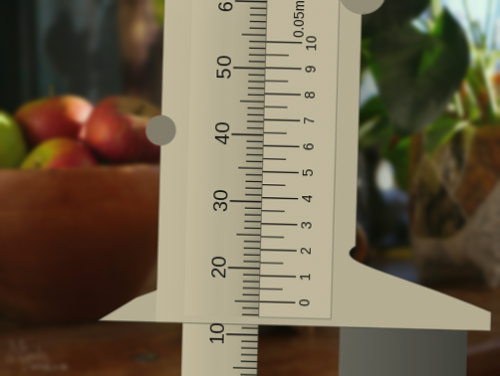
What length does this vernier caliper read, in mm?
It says 15.0 mm
